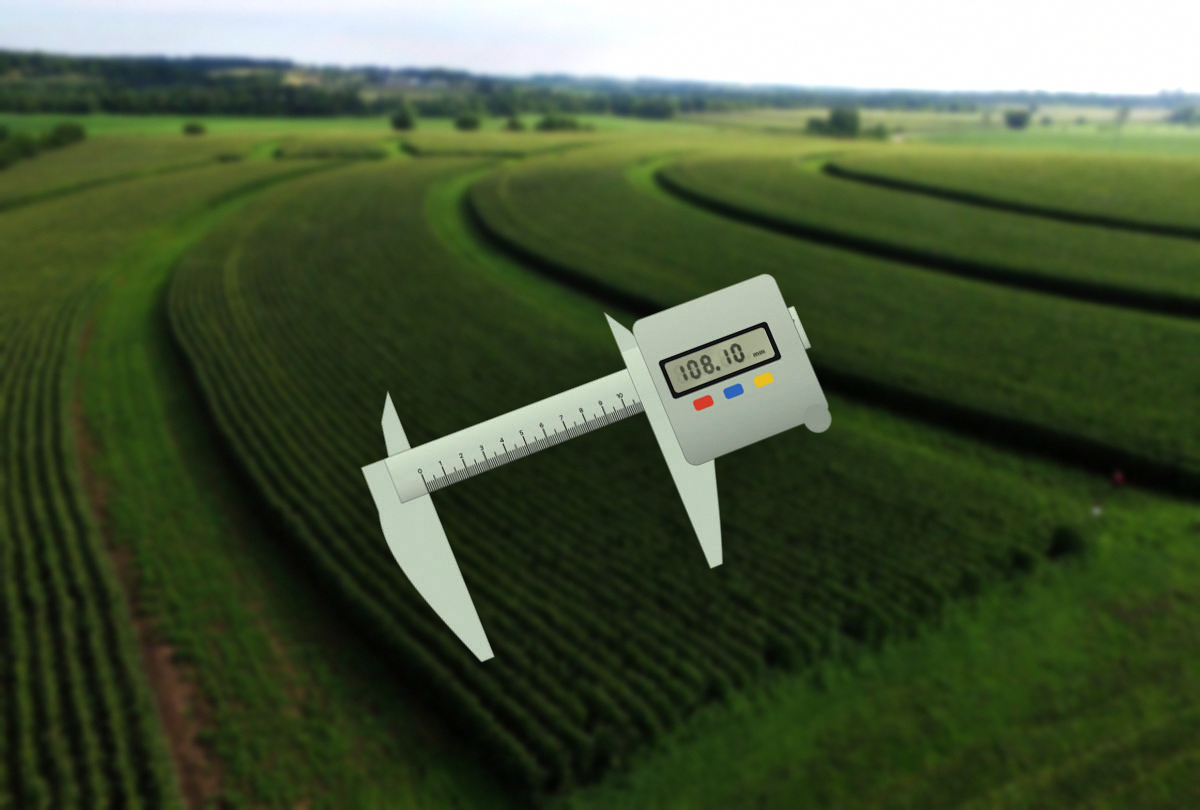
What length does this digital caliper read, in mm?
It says 108.10 mm
